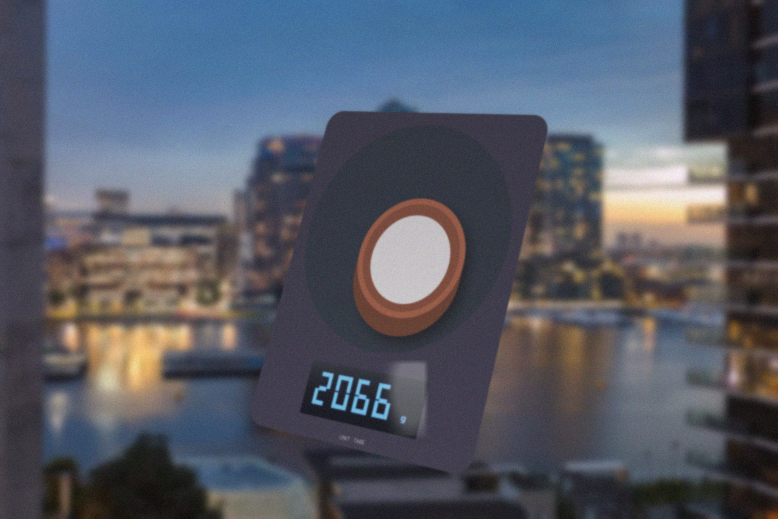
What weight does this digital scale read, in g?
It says 2066 g
